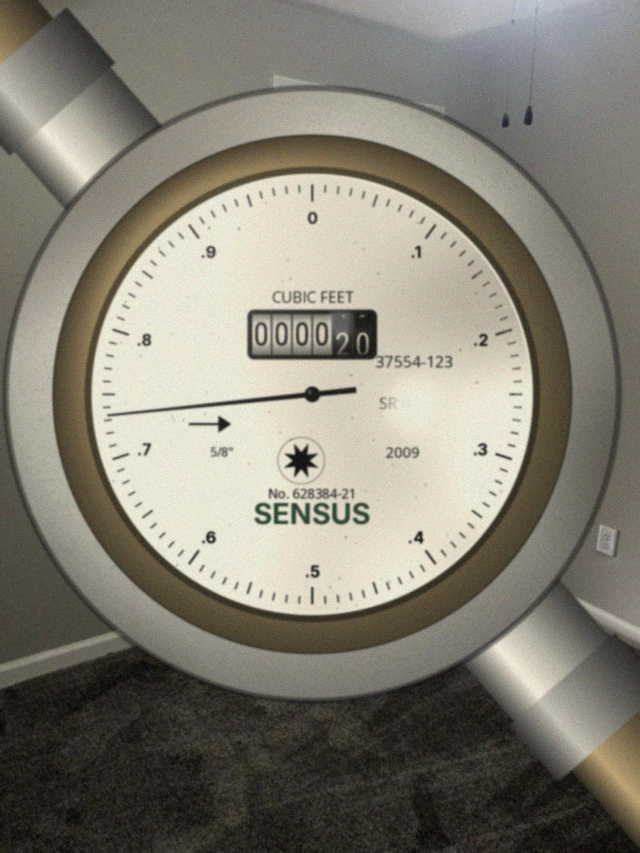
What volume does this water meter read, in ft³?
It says 19.73 ft³
